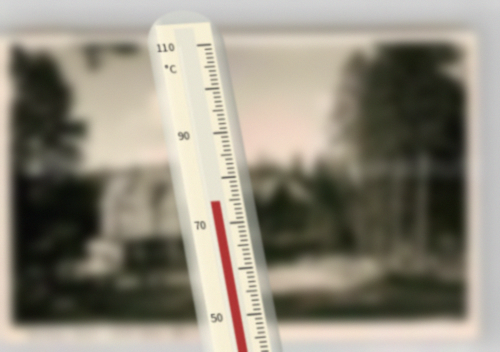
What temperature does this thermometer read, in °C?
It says 75 °C
